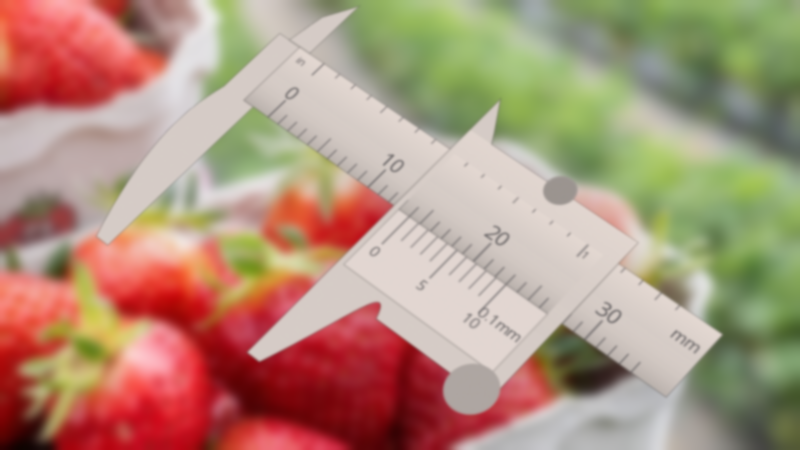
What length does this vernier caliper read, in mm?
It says 14.0 mm
